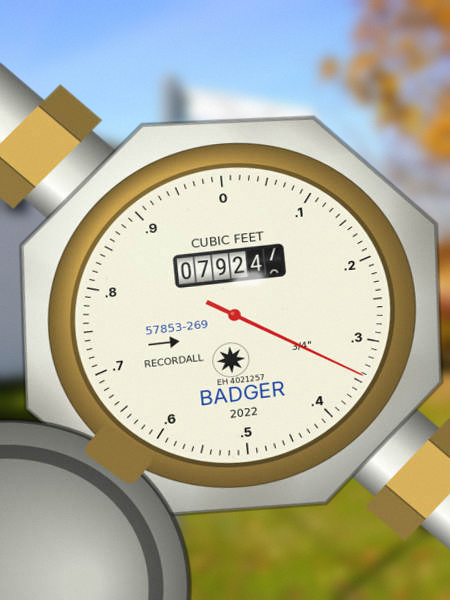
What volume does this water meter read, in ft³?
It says 79247.34 ft³
